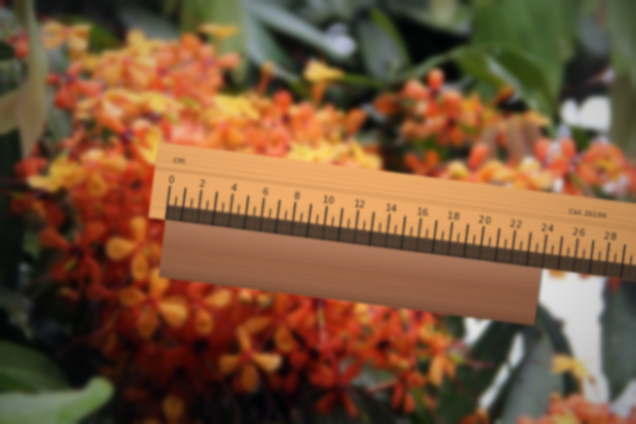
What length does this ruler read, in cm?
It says 24 cm
